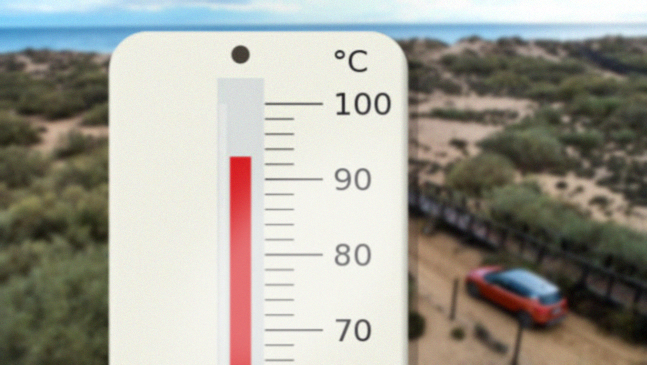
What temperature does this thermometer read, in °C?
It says 93 °C
